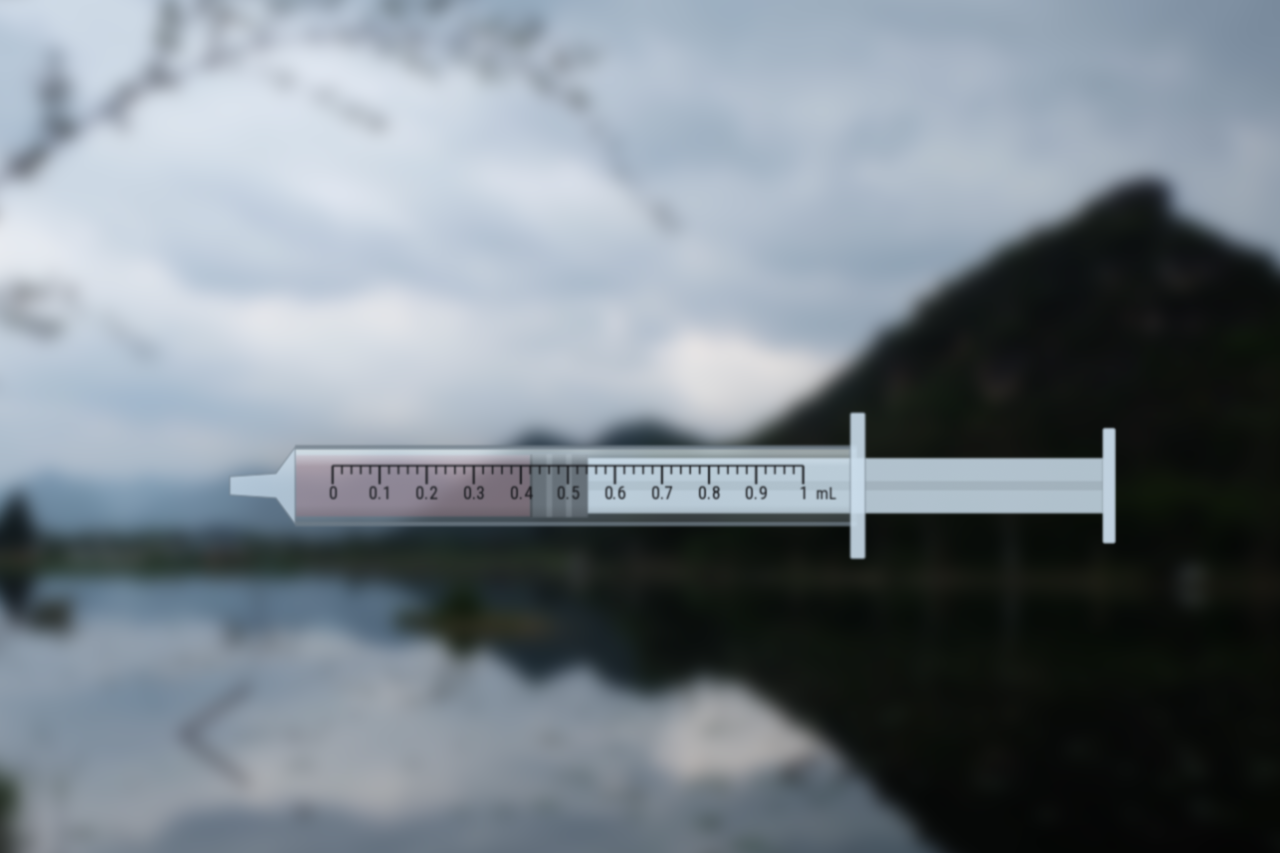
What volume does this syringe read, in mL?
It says 0.42 mL
